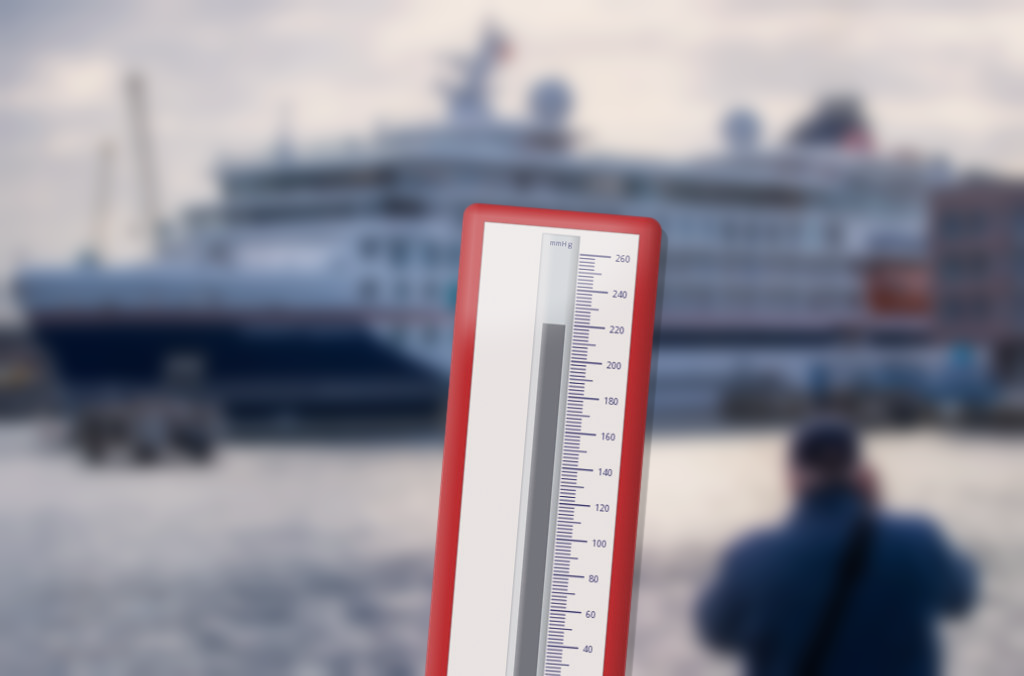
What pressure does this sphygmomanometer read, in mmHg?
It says 220 mmHg
